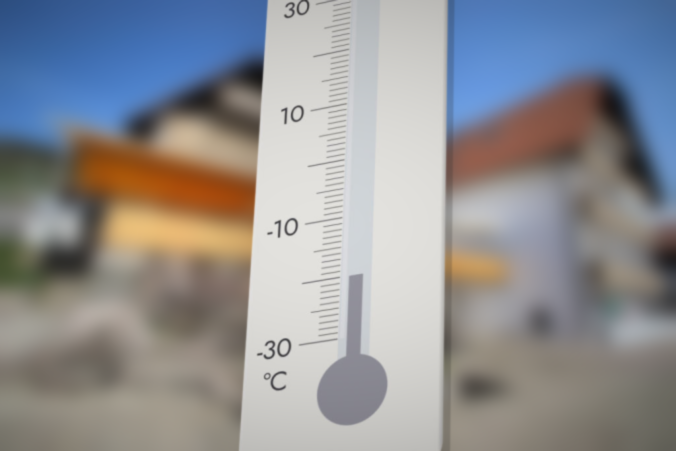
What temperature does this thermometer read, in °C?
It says -20 °C
